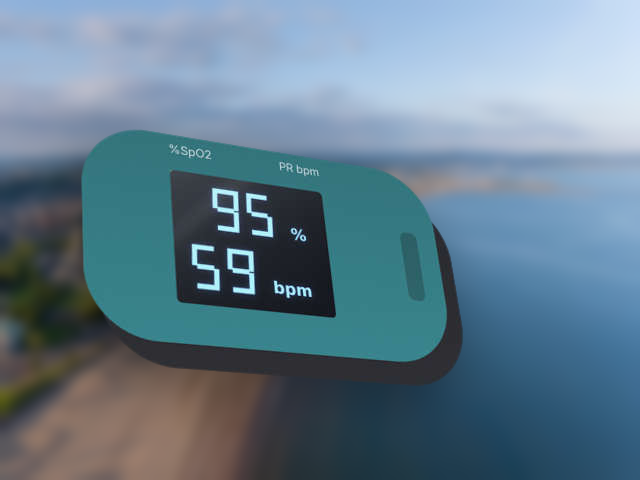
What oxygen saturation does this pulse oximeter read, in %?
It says 95 %
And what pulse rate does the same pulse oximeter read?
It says 59 bpm
